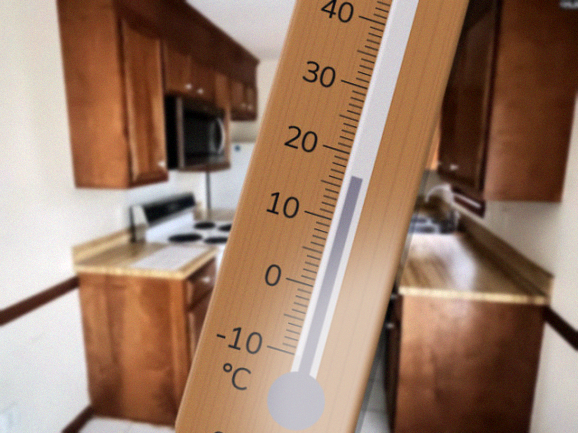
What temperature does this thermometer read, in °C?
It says 17 °C
